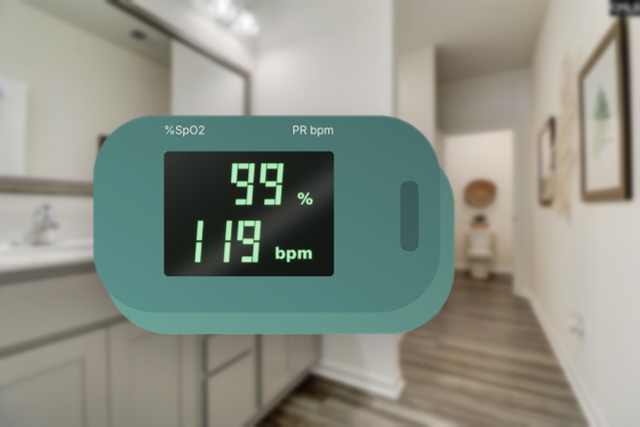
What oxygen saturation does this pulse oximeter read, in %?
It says 99 %
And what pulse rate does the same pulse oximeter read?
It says 119 bpm
